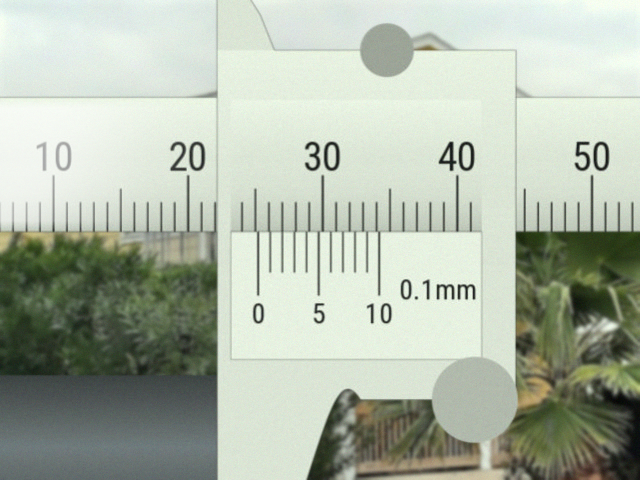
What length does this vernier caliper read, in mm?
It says 25.2 mm
